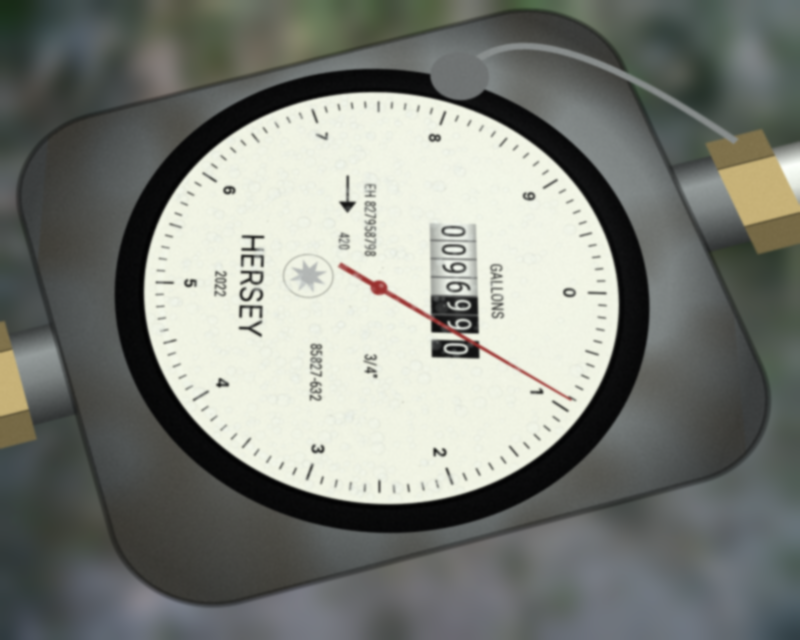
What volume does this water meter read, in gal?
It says 96990.9 gal
